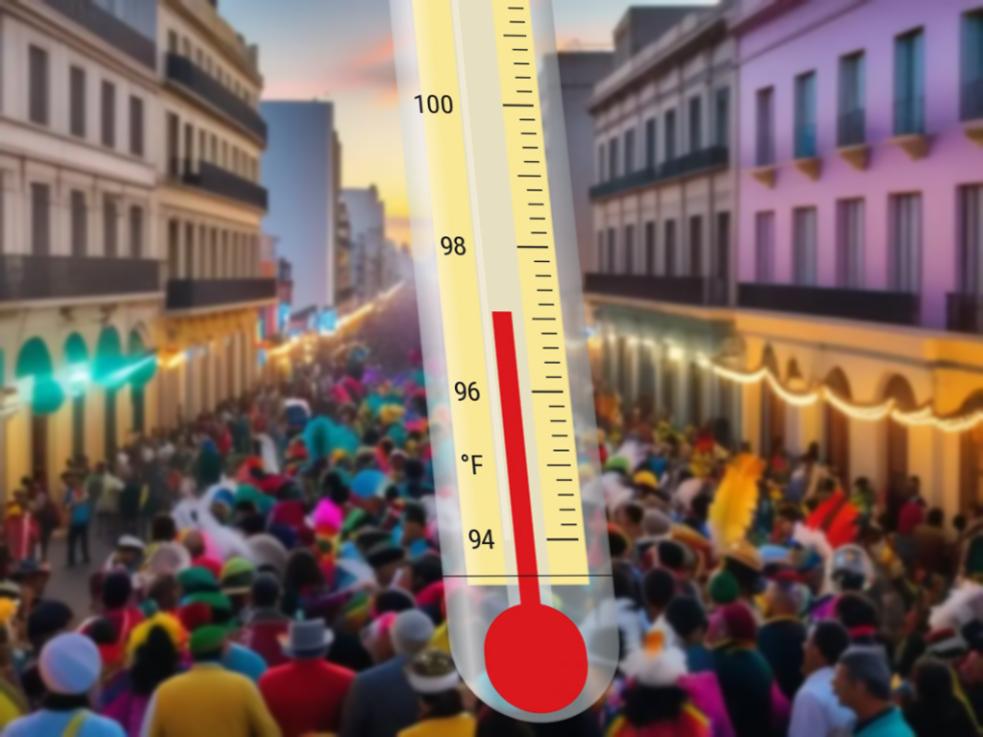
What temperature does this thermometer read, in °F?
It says 97.1 °F
